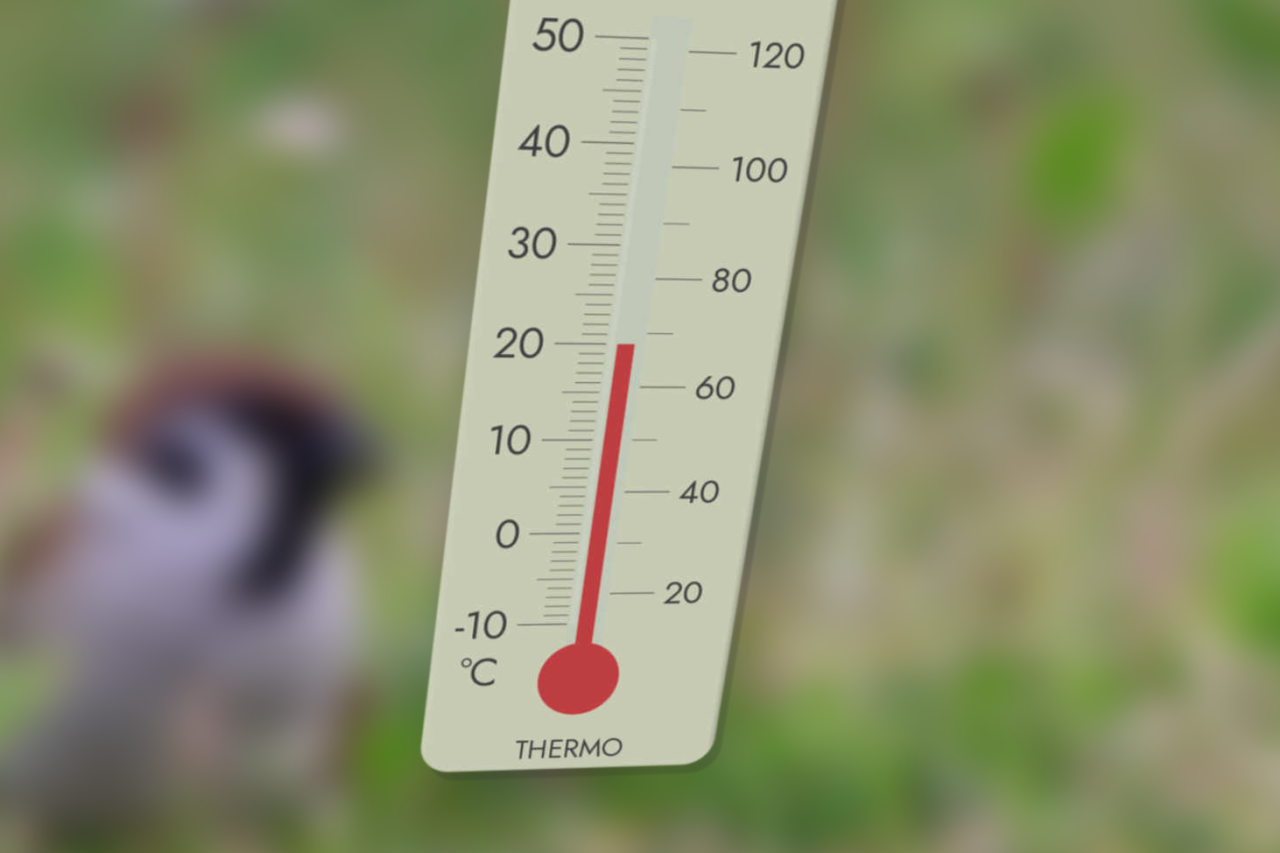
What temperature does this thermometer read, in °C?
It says 20 °C
